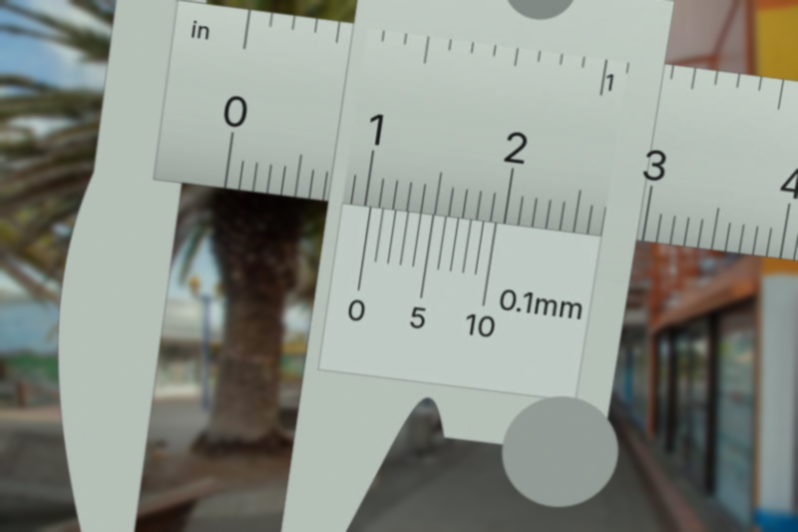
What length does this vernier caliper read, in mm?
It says 10.4 mm
